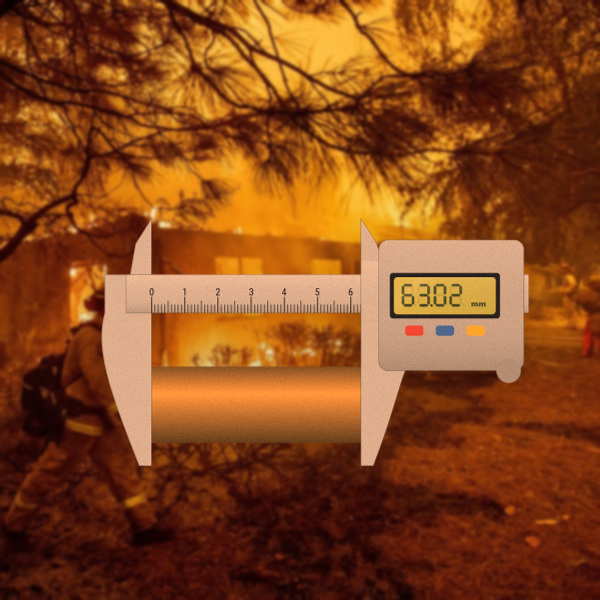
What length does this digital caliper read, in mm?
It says 63.02 mm
